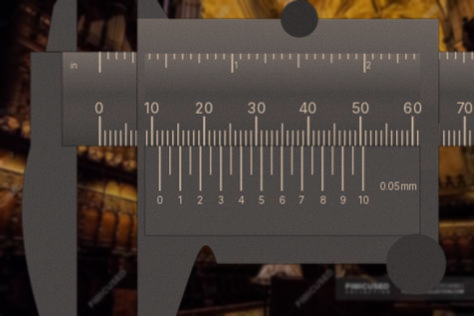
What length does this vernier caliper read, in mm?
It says 11.5 mm
